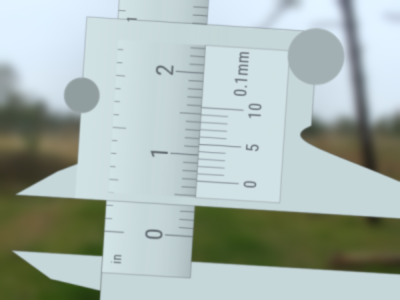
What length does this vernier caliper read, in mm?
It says 6.8 mm
